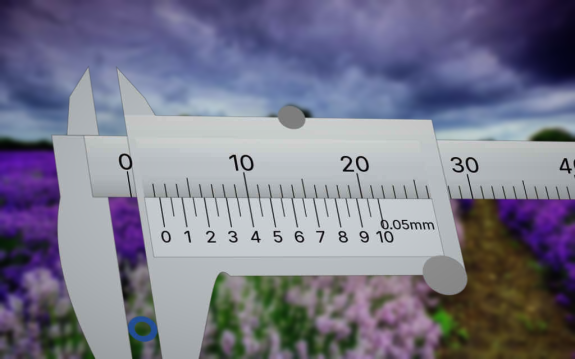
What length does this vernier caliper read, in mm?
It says 2.4 mm
